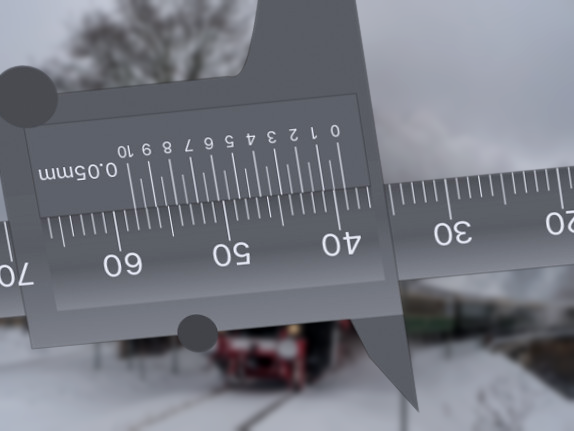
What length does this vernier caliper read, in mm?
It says 39.0 mm
